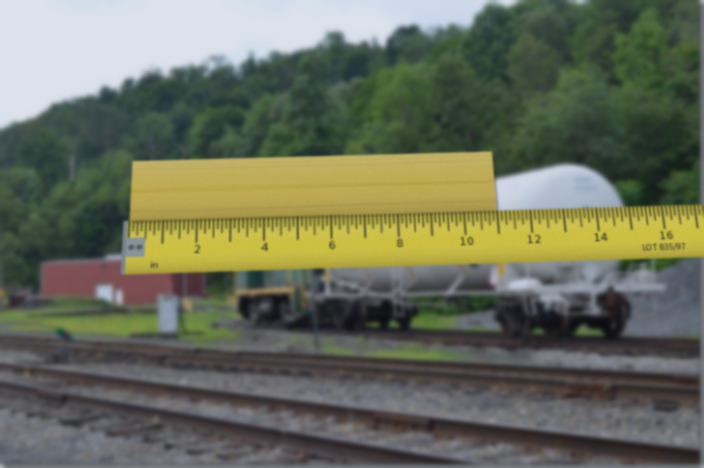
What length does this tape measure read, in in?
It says 11 in
